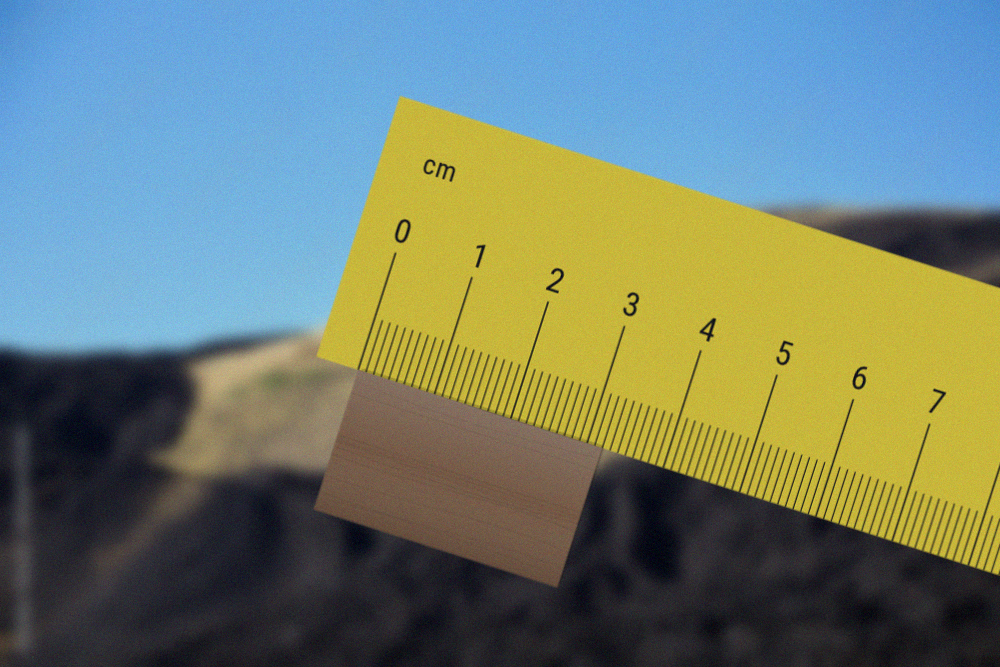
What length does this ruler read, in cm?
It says 3.2 cm
